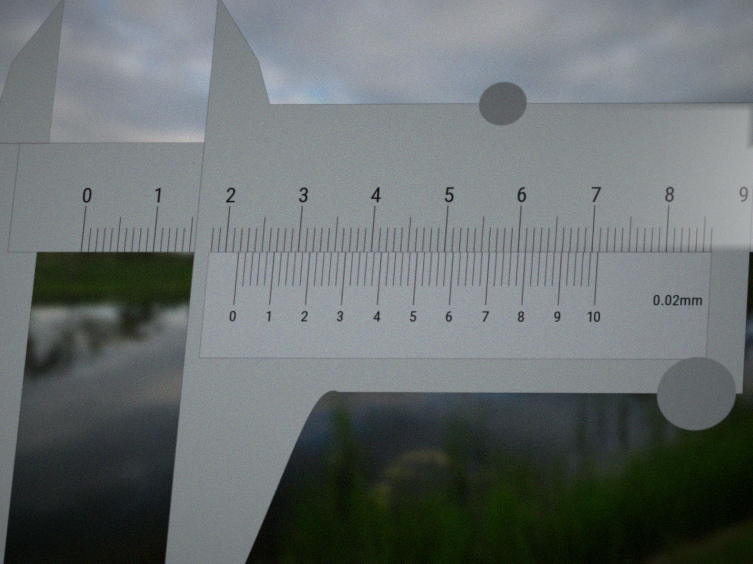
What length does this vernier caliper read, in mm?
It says 21.8 mm
